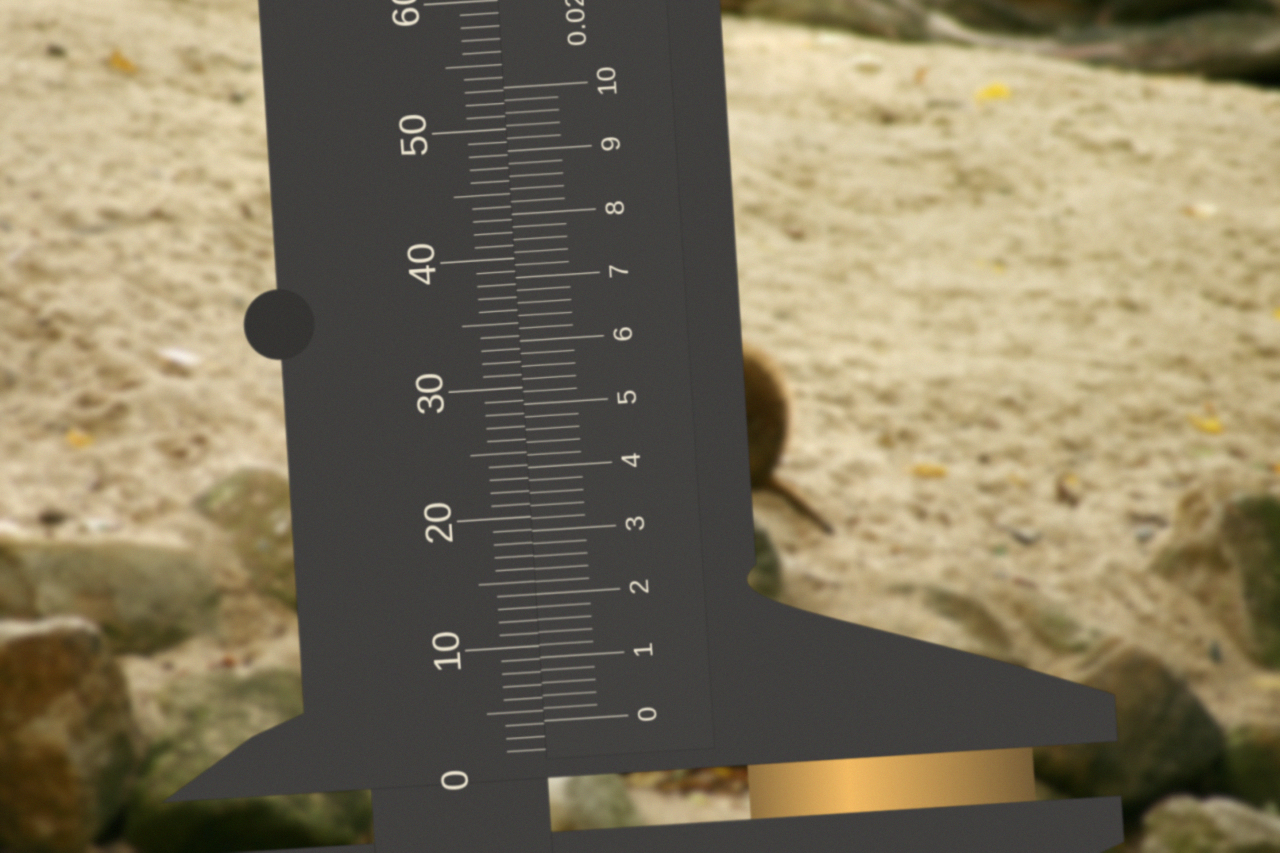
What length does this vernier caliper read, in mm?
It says 4.2 mm
